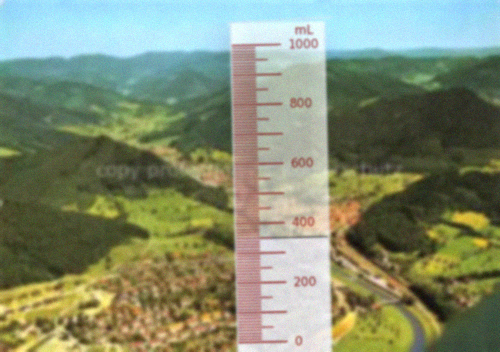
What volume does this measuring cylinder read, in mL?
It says 350 mL
